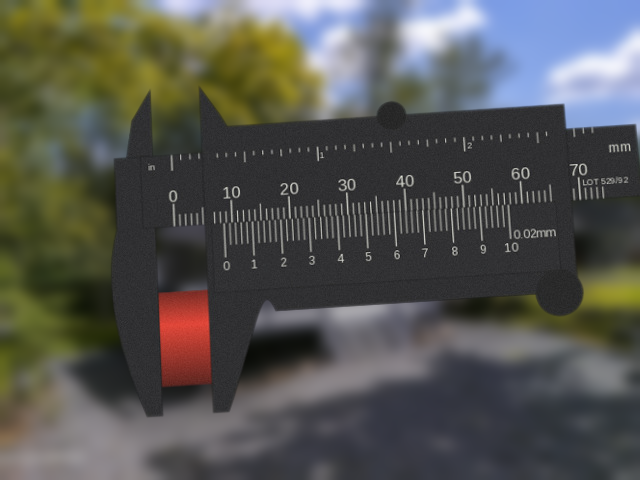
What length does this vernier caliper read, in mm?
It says 8.6 mm
